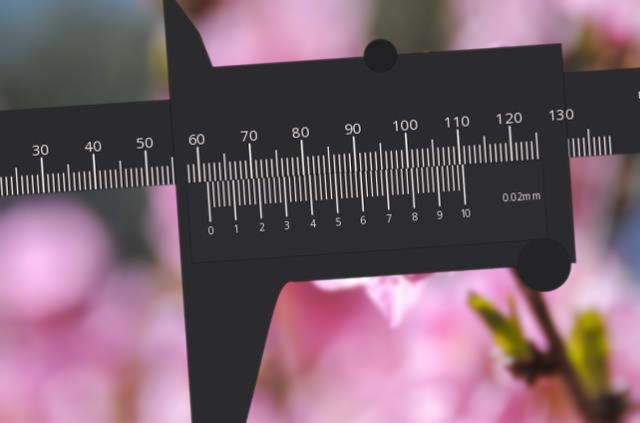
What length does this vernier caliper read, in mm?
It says 61.5 mm
